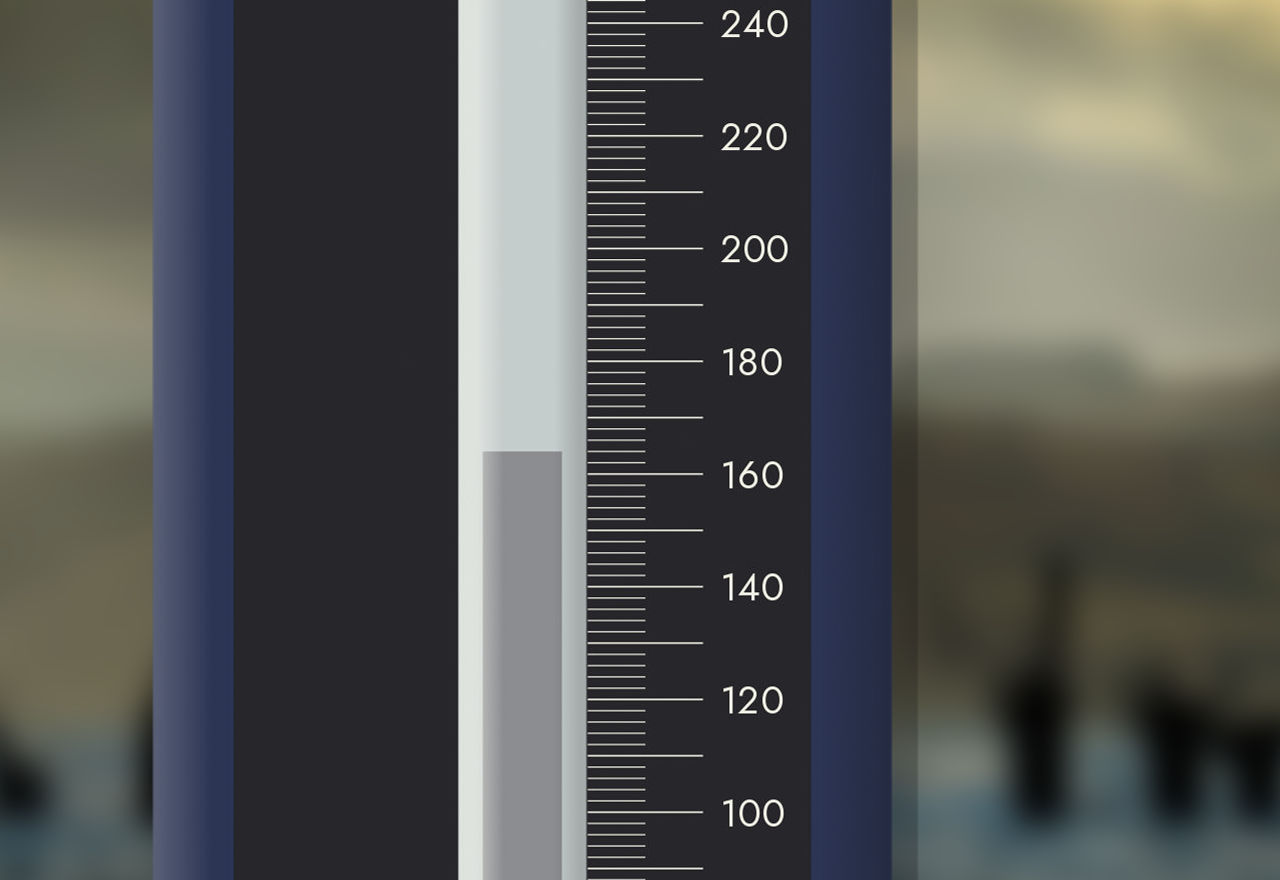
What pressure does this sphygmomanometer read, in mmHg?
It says 164 mmHg
